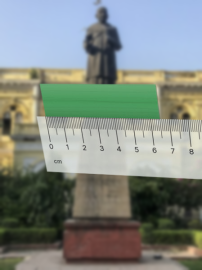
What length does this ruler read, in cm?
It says 6.5 cm
